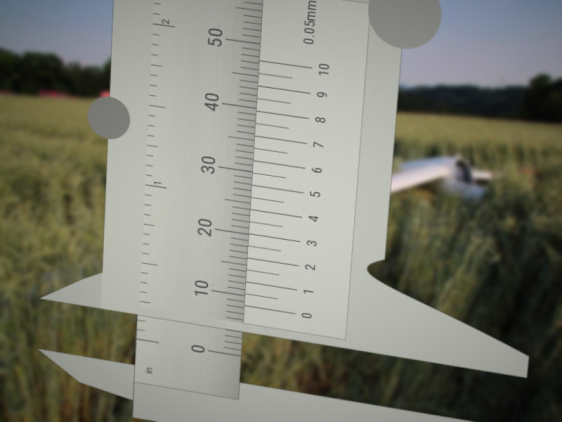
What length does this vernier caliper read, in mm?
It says 8.4 mm
